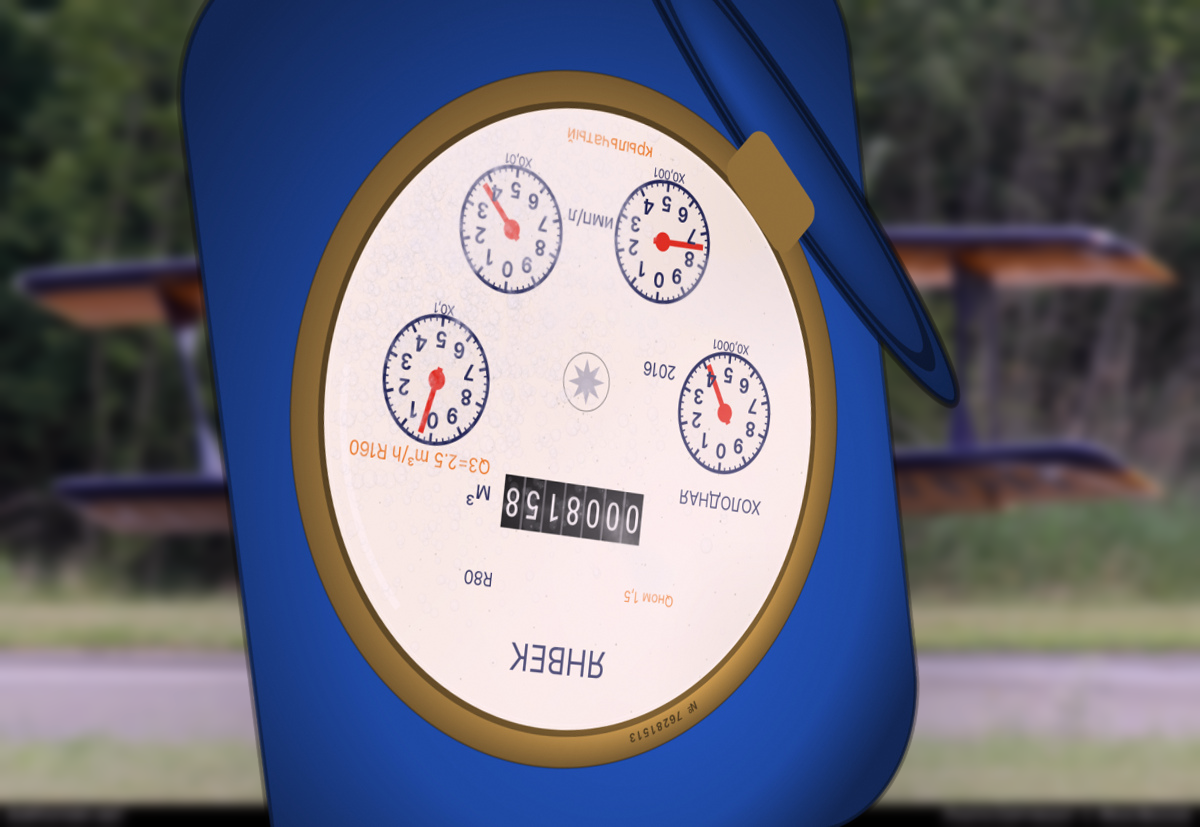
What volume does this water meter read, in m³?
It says 8158.0374 m³
